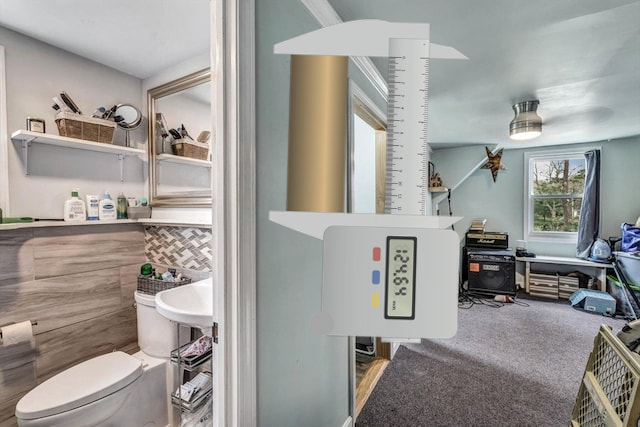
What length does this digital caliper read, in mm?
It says 124.64 mm
